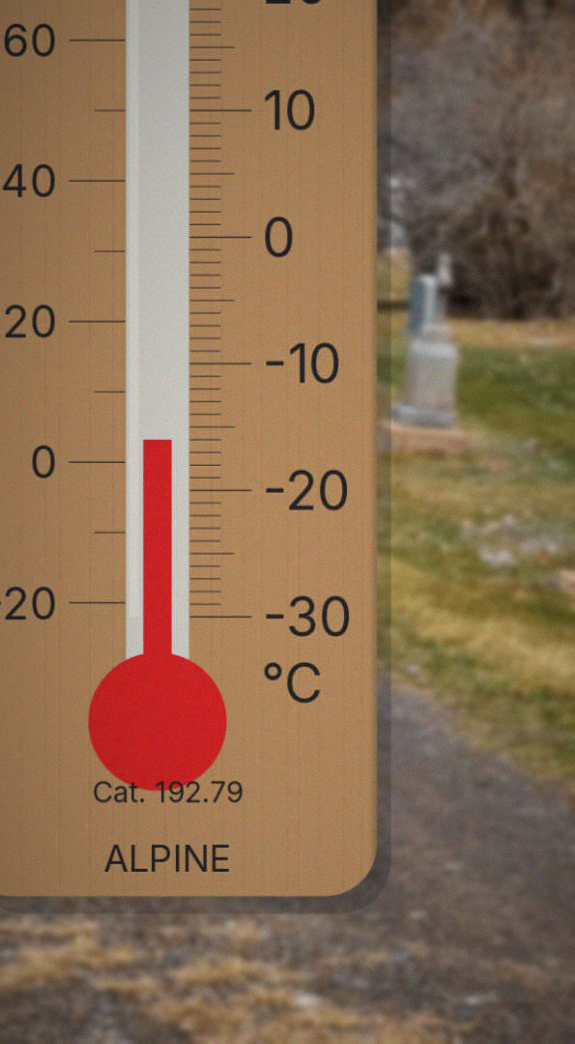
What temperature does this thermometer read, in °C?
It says -16 °C
